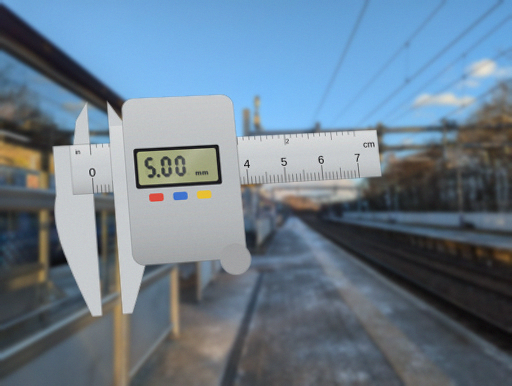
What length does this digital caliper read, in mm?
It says 5.00 mm
